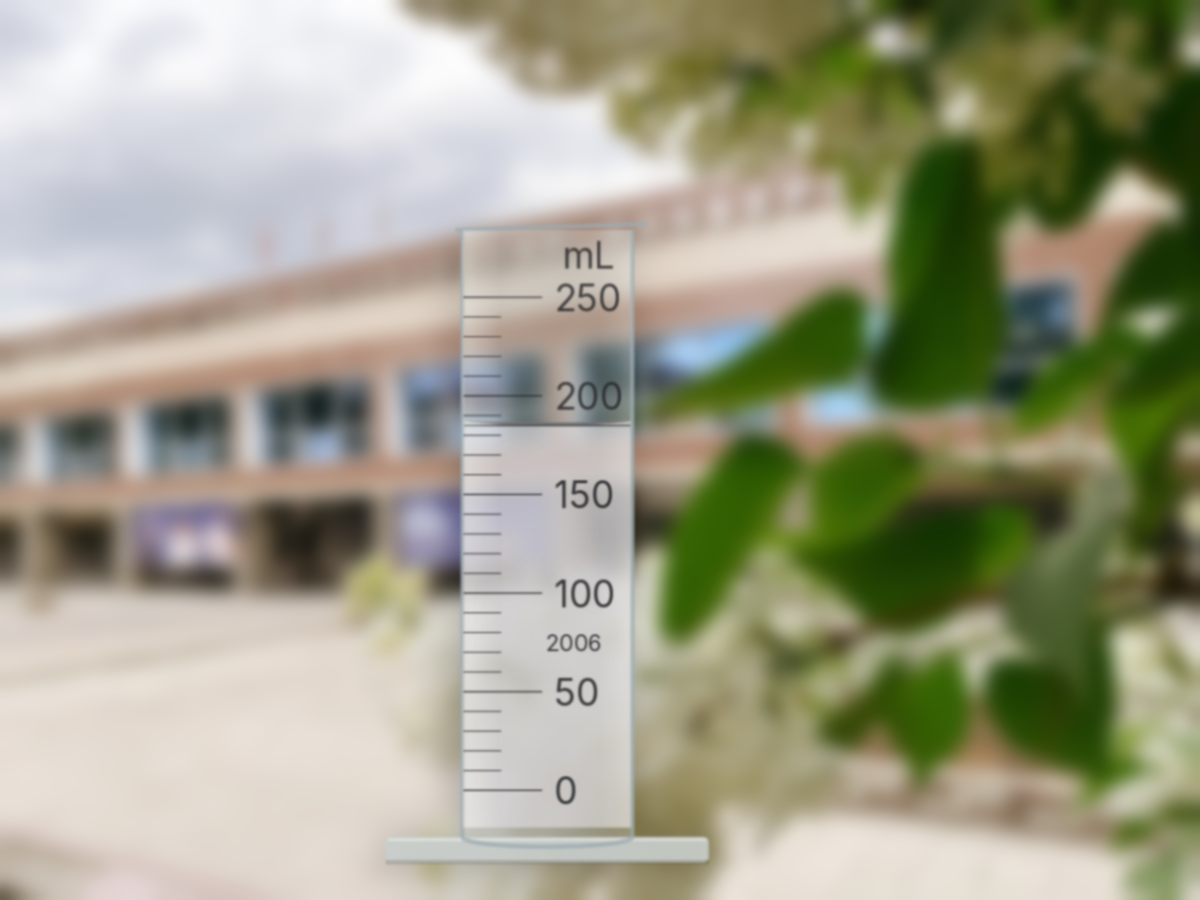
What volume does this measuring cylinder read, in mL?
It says 185 mL
